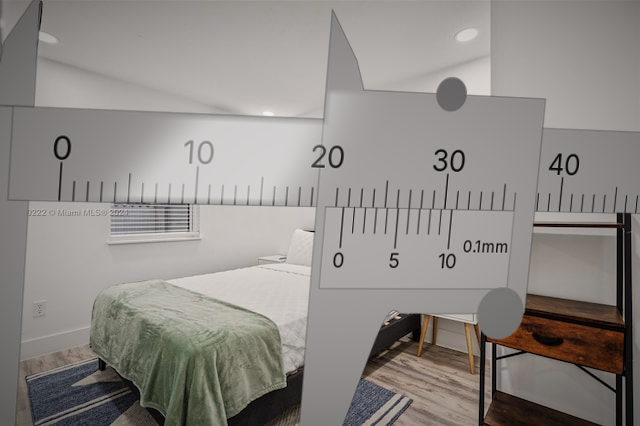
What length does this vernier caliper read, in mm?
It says 21.6 mm
